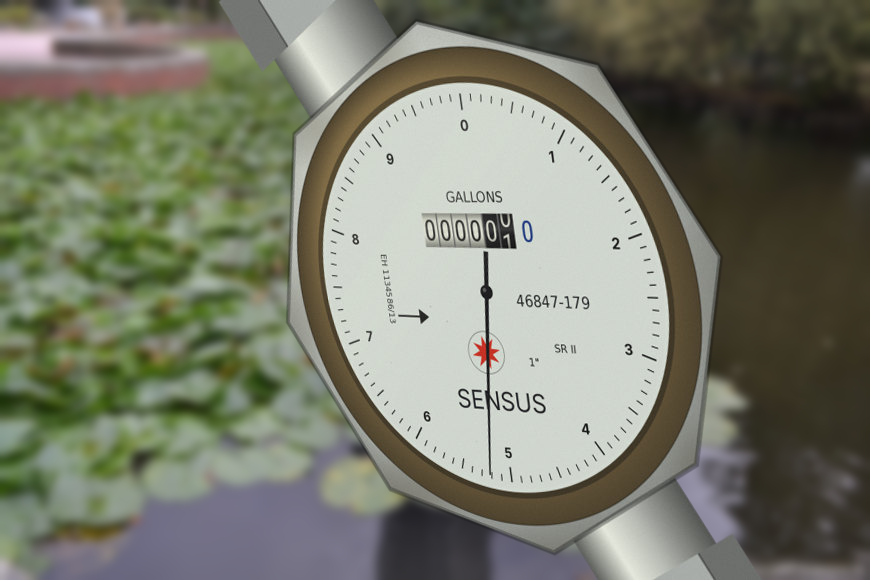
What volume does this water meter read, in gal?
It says 5.2 gal
